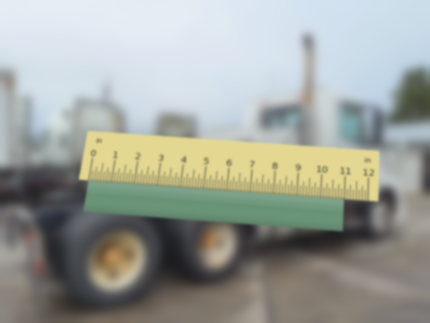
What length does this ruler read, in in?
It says 11 in
